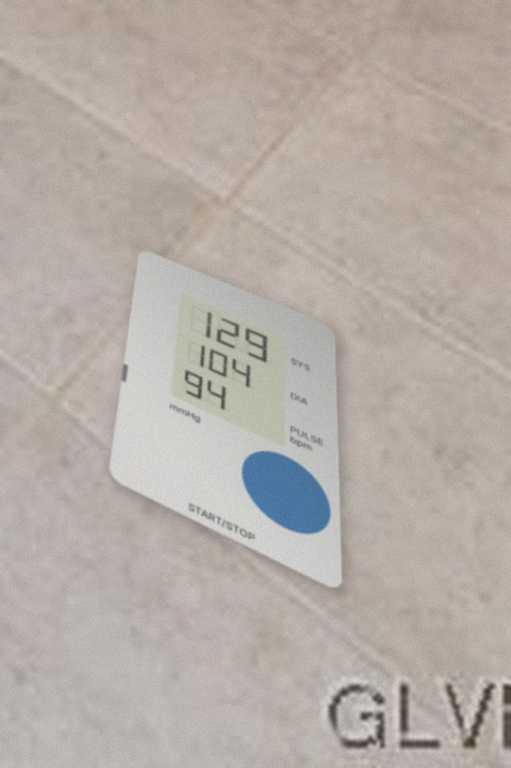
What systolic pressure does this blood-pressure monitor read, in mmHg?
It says 129 mmHg
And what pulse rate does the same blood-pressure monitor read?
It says 94 bpm
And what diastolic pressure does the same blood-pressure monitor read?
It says 104 mmHg
